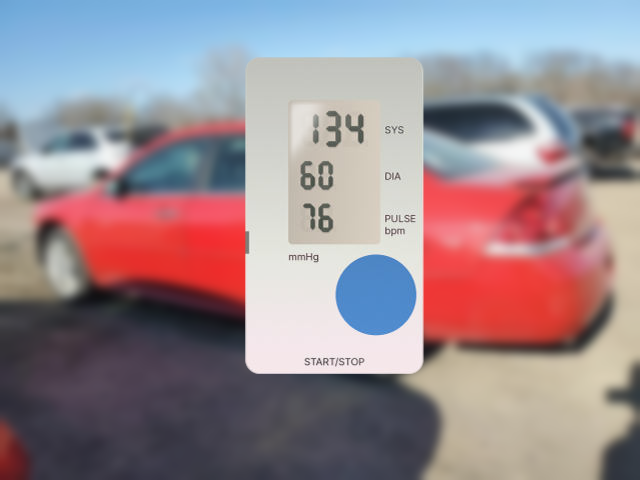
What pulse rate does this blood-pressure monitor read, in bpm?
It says 76 bpm
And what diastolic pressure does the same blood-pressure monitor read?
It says 60 mmHg
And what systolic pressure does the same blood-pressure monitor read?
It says 134 mmHg
